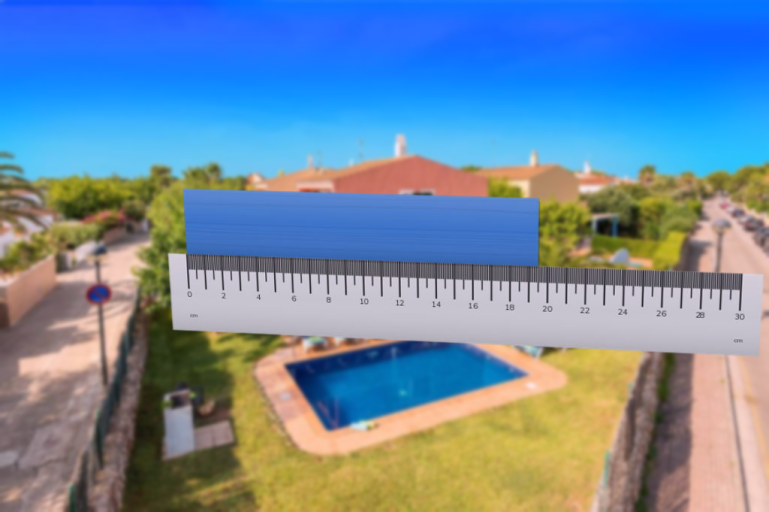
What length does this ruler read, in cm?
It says 19.5 cm
